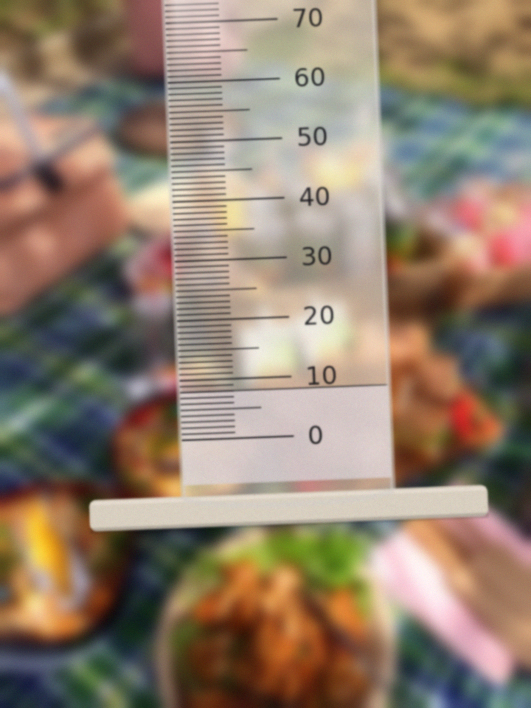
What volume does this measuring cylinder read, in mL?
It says 8 mL
